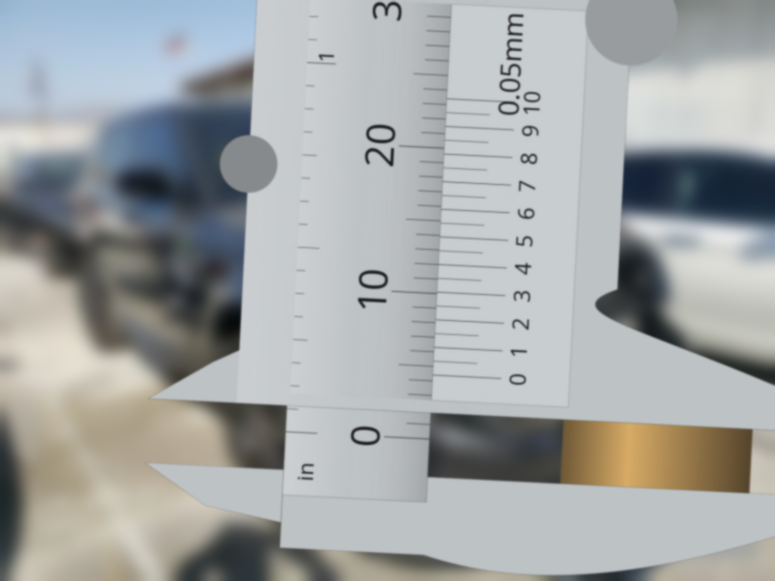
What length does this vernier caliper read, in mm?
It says 4.4 mm
